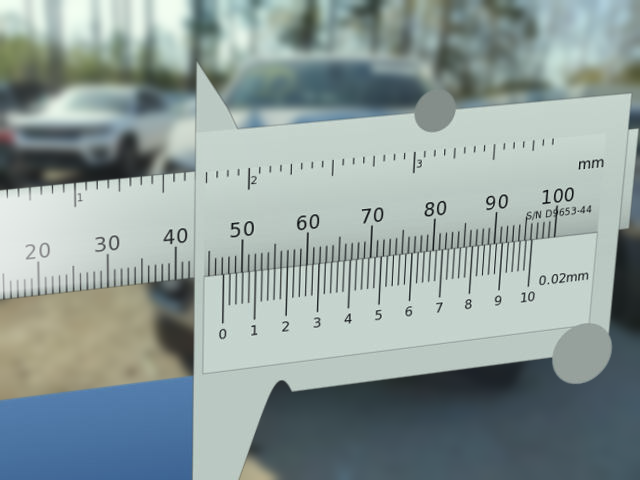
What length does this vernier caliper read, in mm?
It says 47.2 mm
